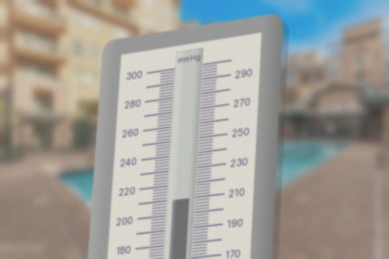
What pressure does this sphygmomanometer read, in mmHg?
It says 210 mmHg
